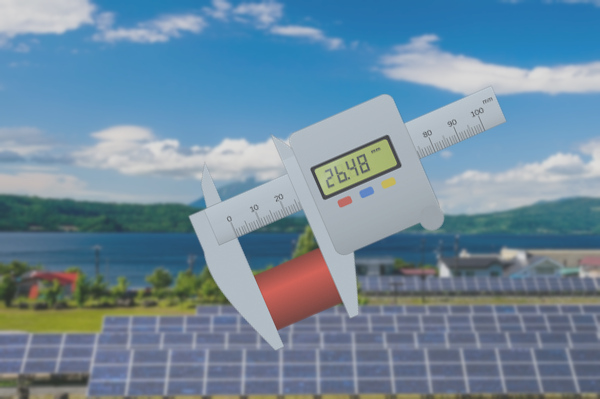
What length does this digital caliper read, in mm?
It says 26.48 mm
